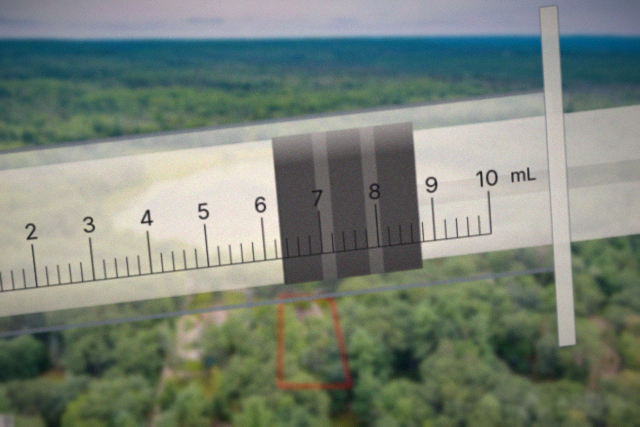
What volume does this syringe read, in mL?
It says 6.3 mL
